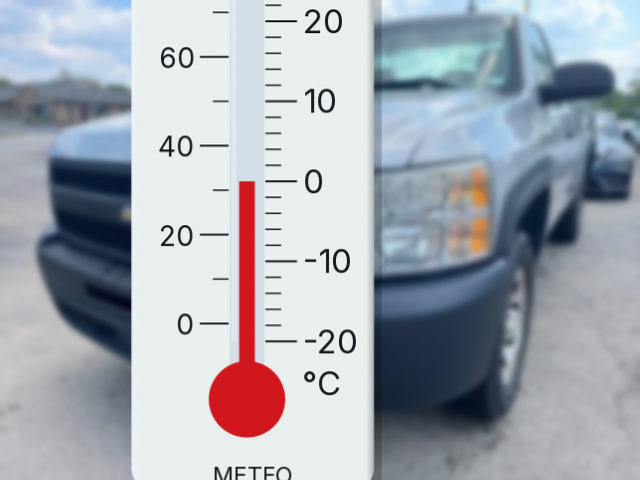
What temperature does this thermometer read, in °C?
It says 0 °C
